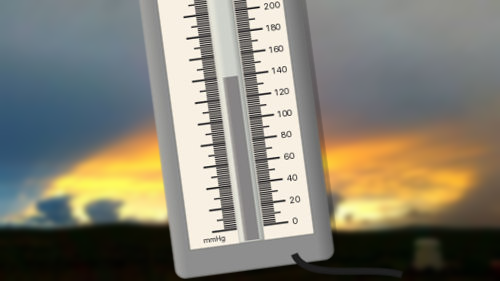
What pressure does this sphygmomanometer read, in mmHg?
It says 140 mmHg
